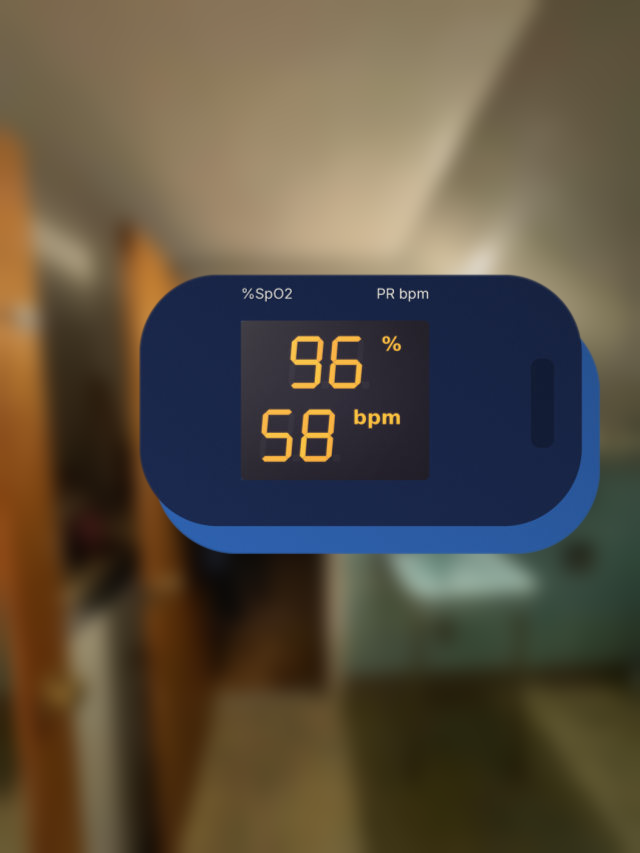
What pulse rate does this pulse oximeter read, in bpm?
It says 58 bpm
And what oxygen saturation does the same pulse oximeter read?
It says 96 %
